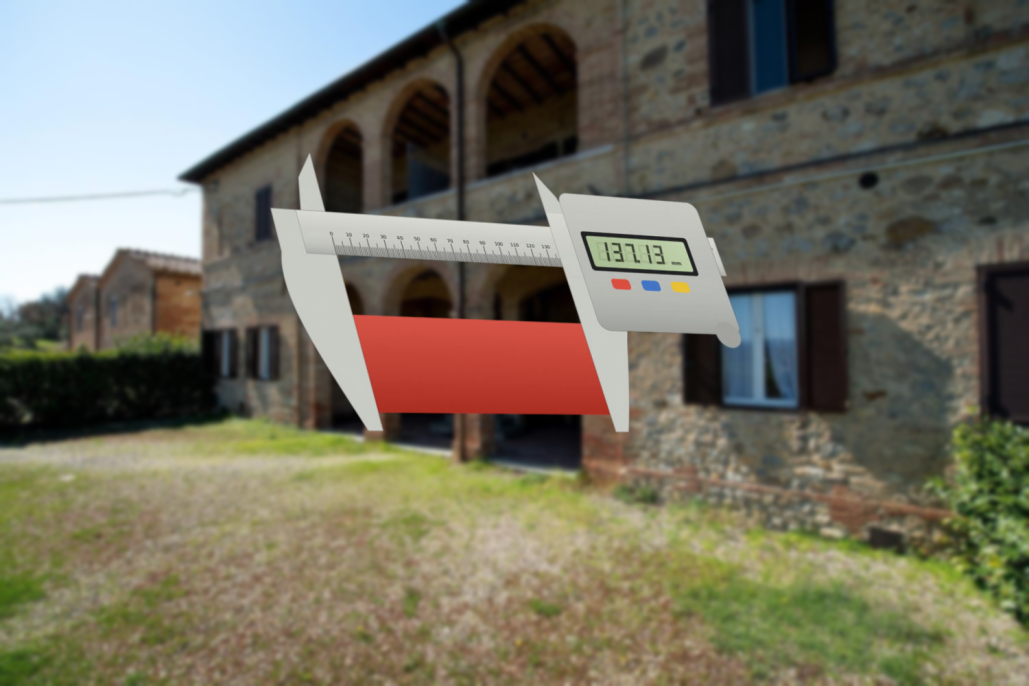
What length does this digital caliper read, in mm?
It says 137.13 mm
